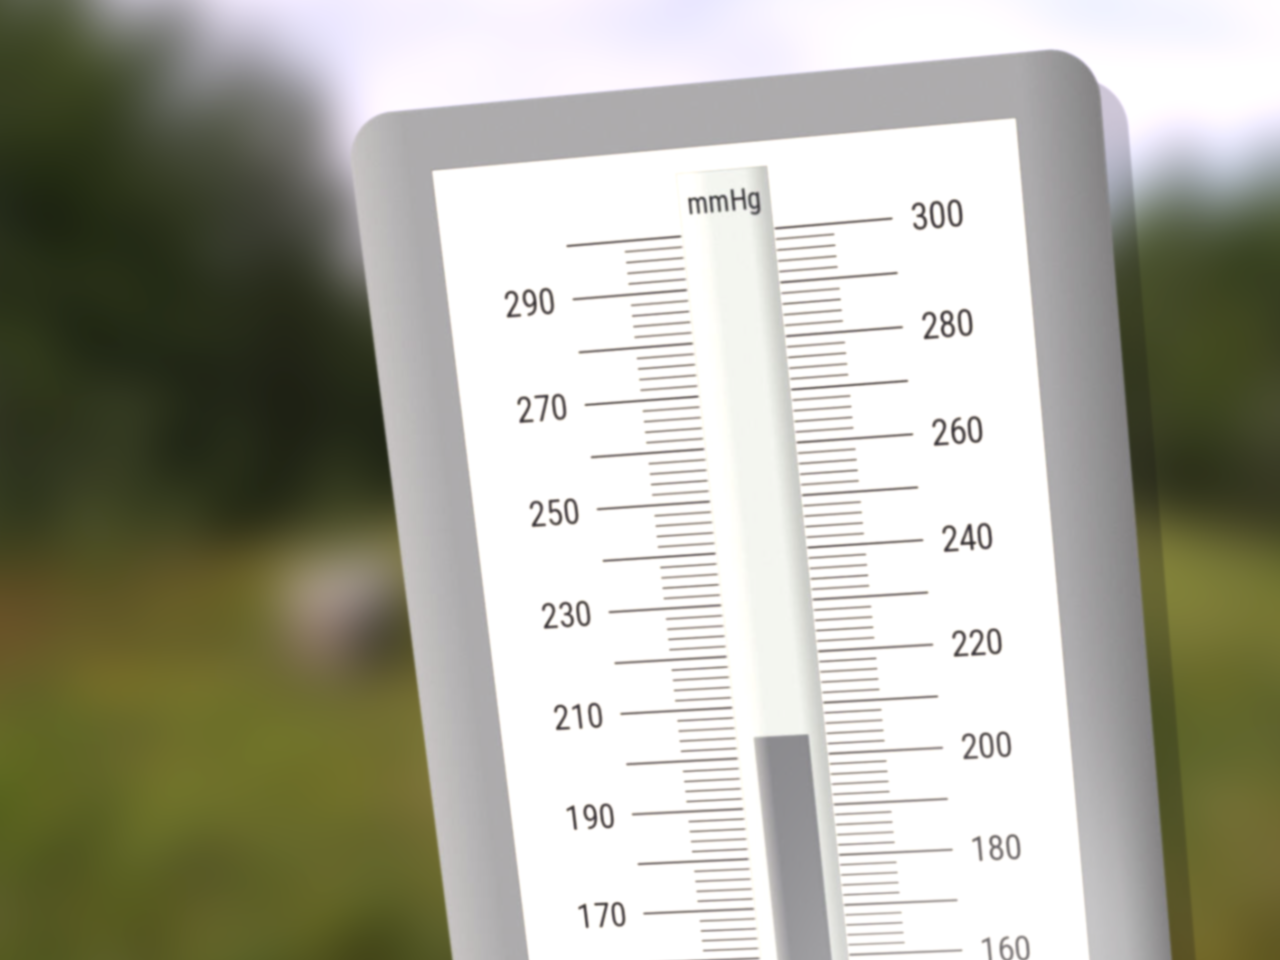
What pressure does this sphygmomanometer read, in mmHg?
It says 204 mmHg
